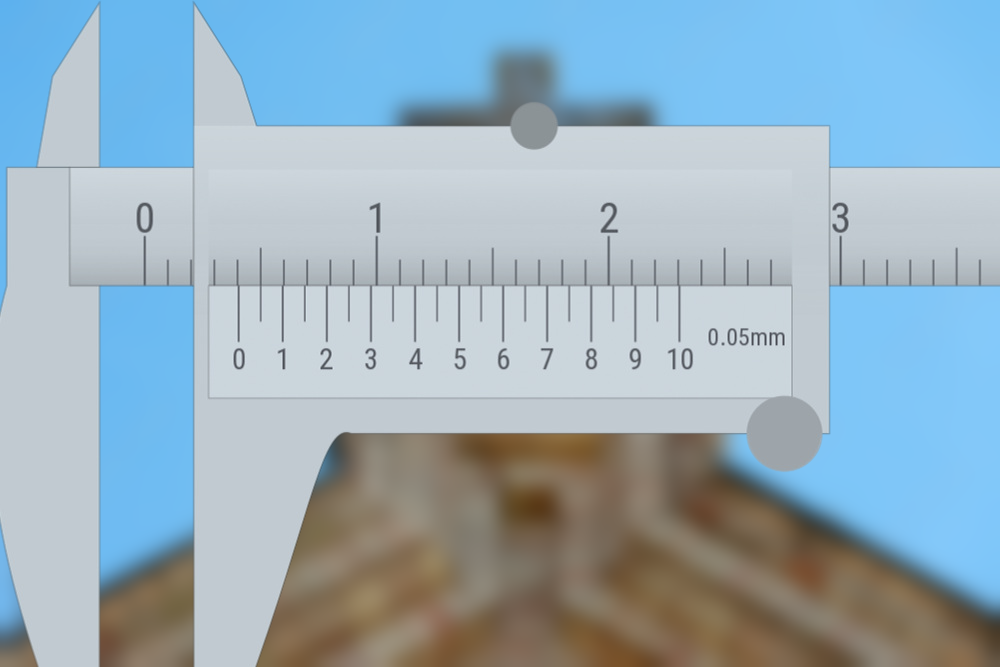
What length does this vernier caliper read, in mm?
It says 4.05 mm
